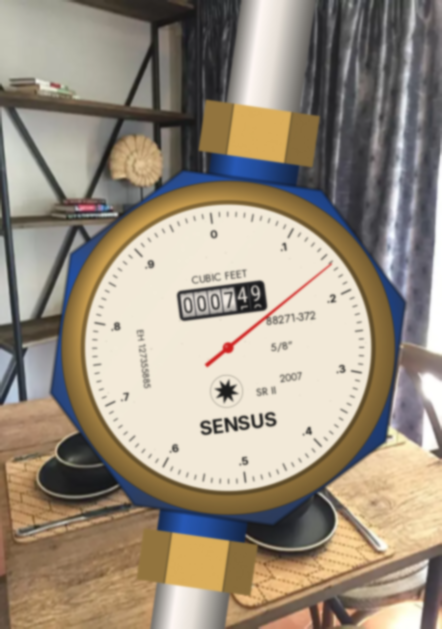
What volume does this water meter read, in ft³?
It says 749.16 ft³
